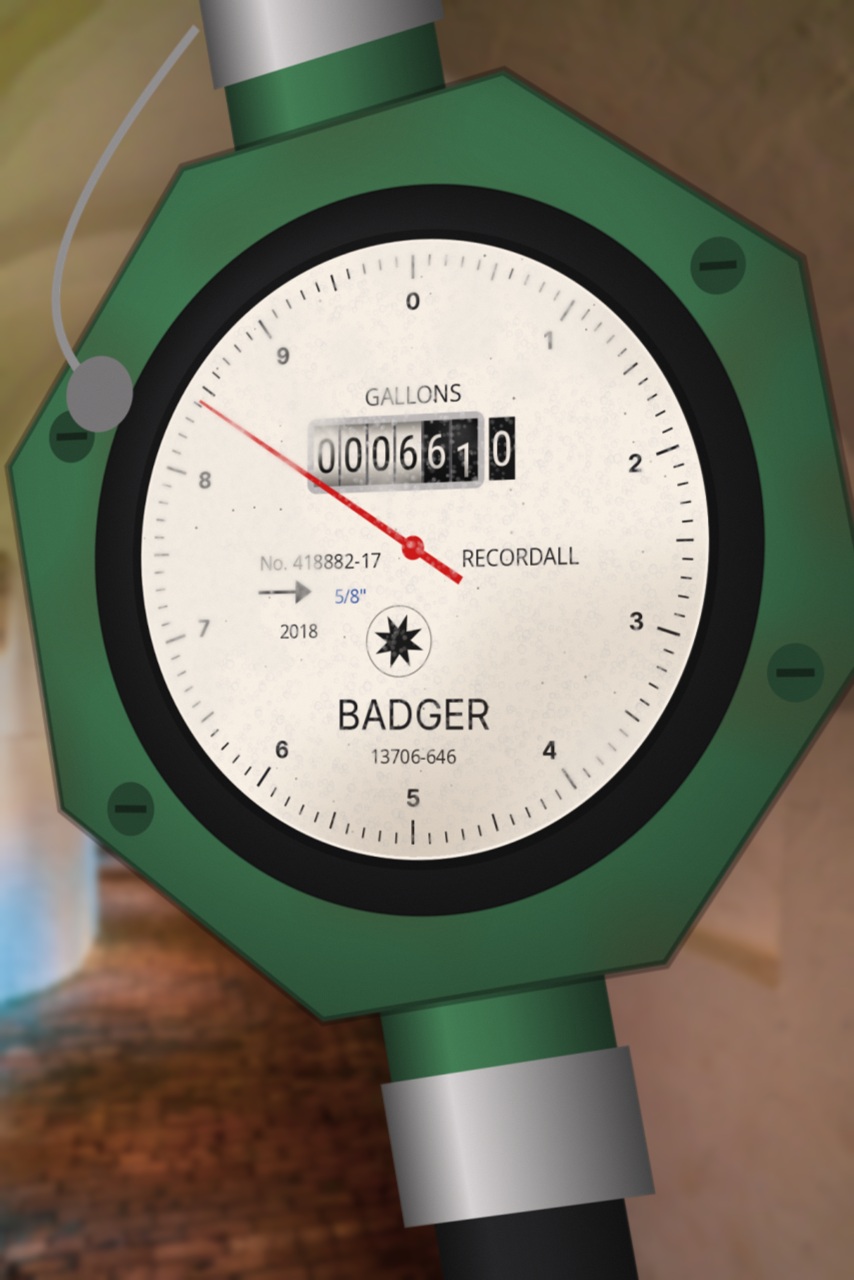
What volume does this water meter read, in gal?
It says 6608.4 gal
